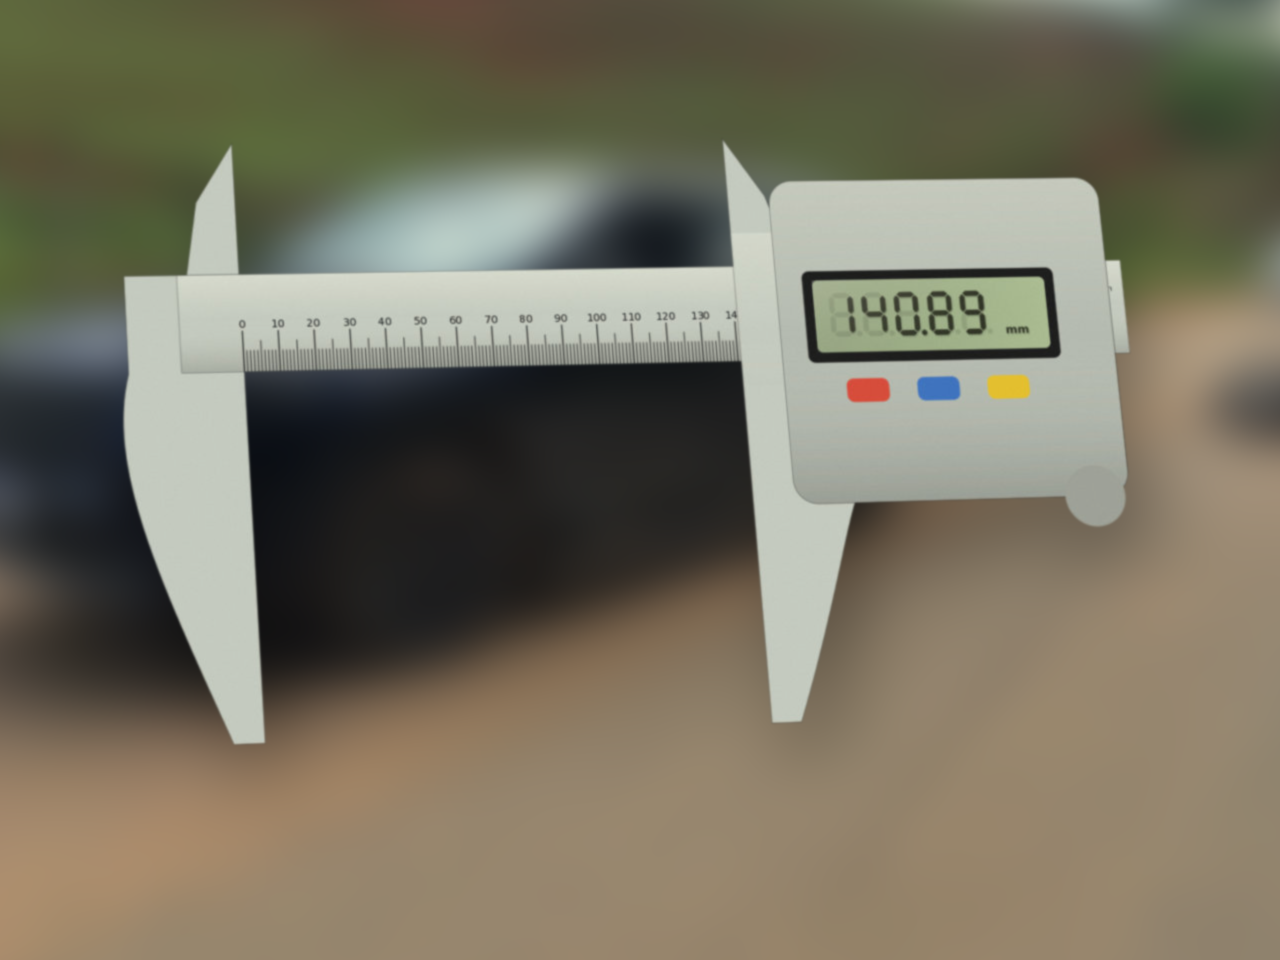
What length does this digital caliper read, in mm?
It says 140.89 mm
